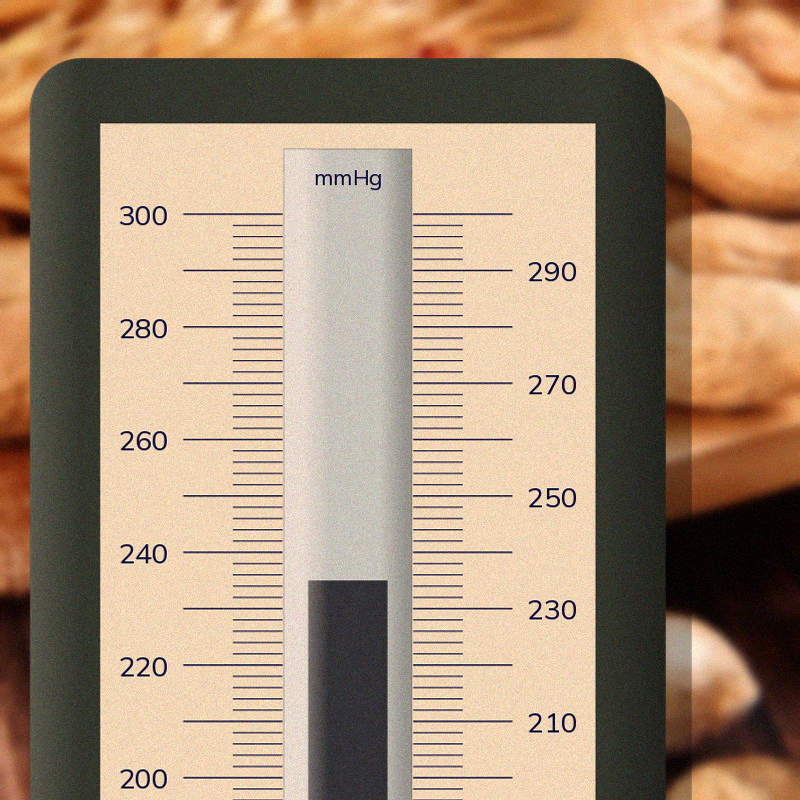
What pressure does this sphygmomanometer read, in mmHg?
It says 235 mmHg
